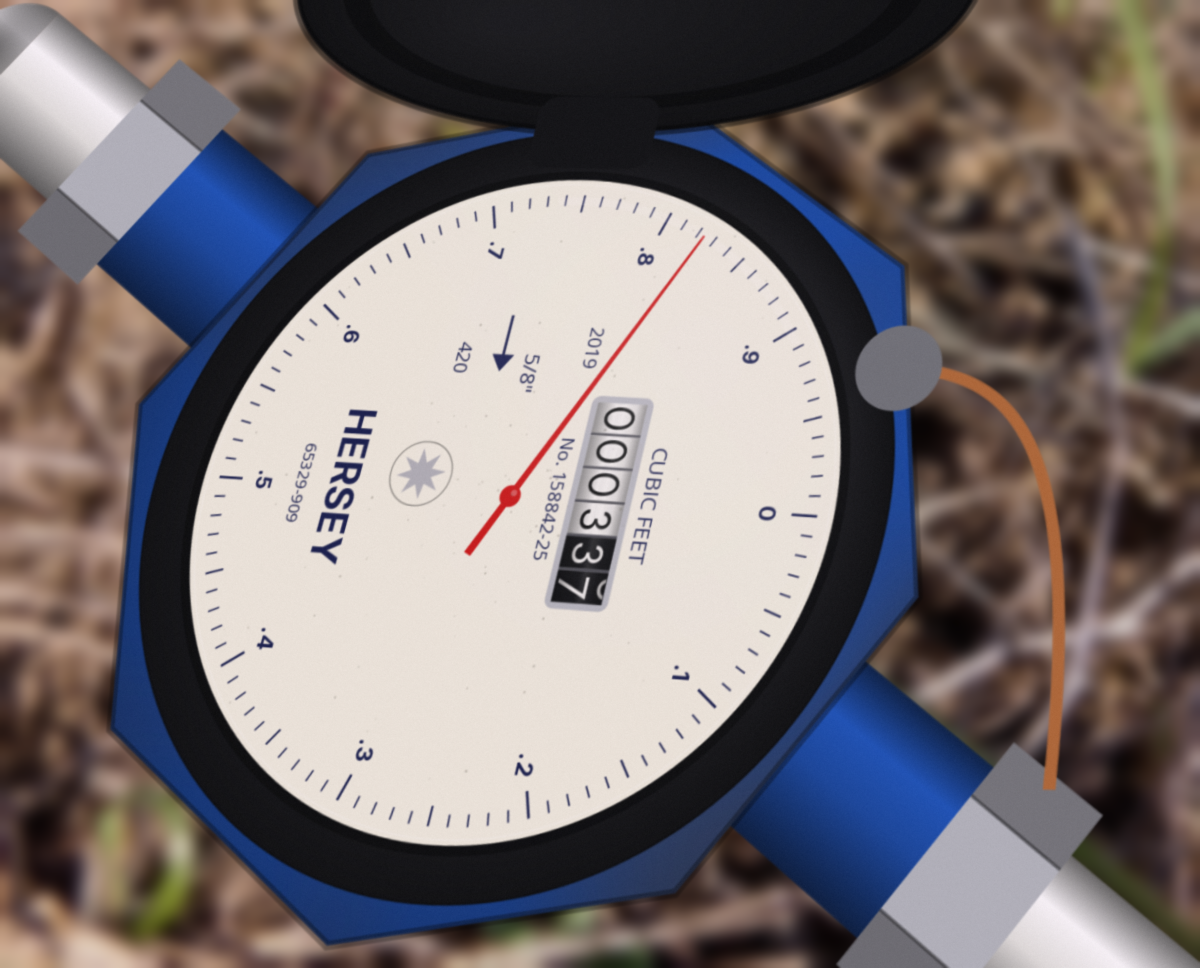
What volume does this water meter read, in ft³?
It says 336.82 ft³
